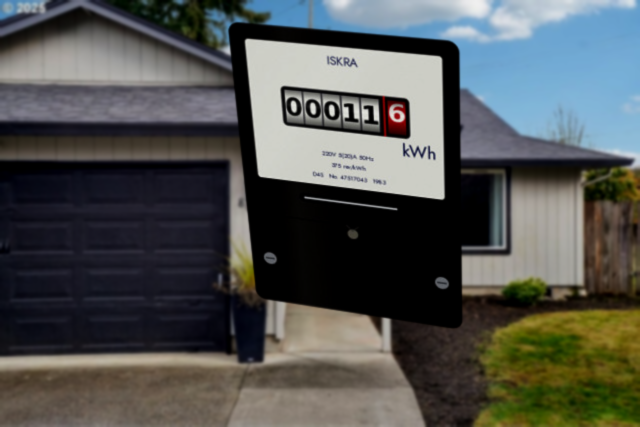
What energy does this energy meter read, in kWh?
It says 11.6 kWh
